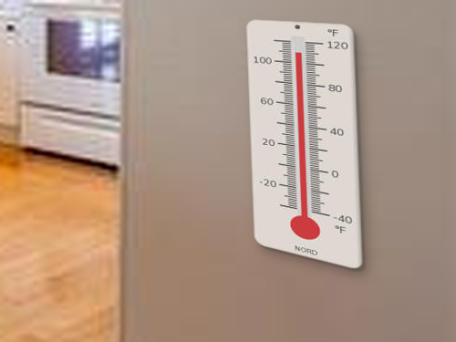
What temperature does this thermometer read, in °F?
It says 110 °F
